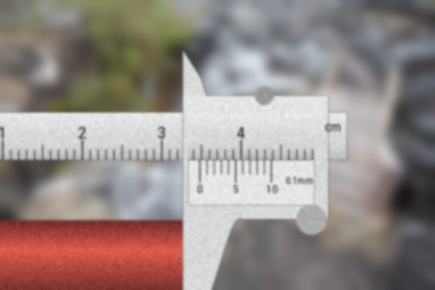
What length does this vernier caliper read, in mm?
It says 34.8 mm
